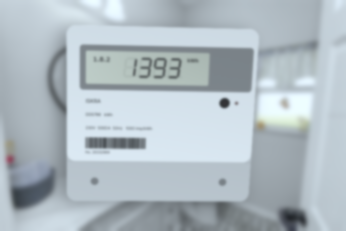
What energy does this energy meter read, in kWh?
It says 1393 kWh
